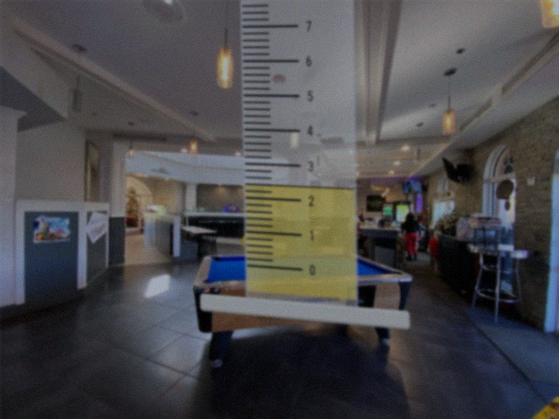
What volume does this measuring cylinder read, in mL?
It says 2.4 mL
